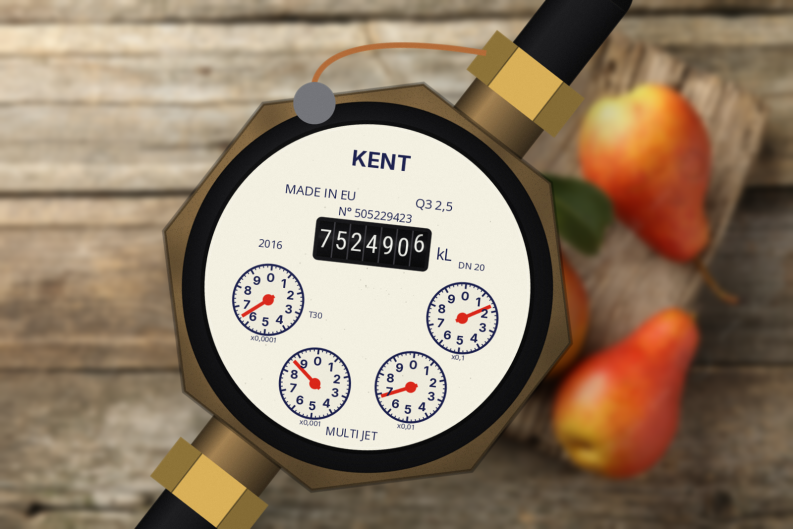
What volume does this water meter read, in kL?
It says 7524906.1686 kL
